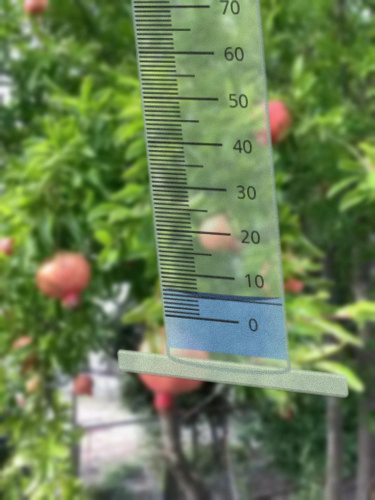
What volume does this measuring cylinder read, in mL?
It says 5 mL
